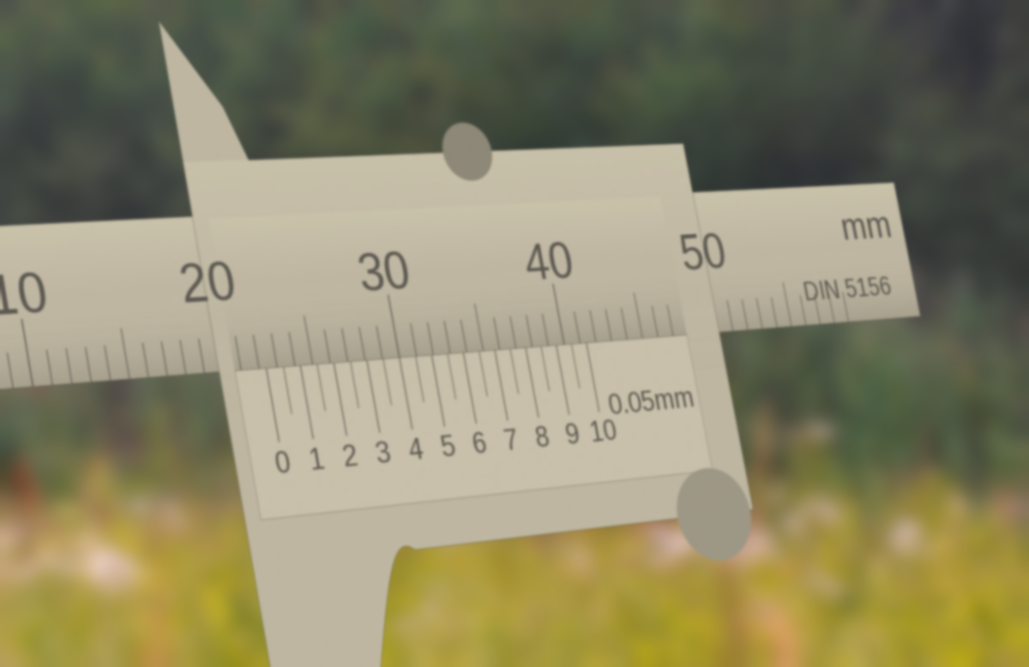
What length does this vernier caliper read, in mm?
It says 22.4 mm
